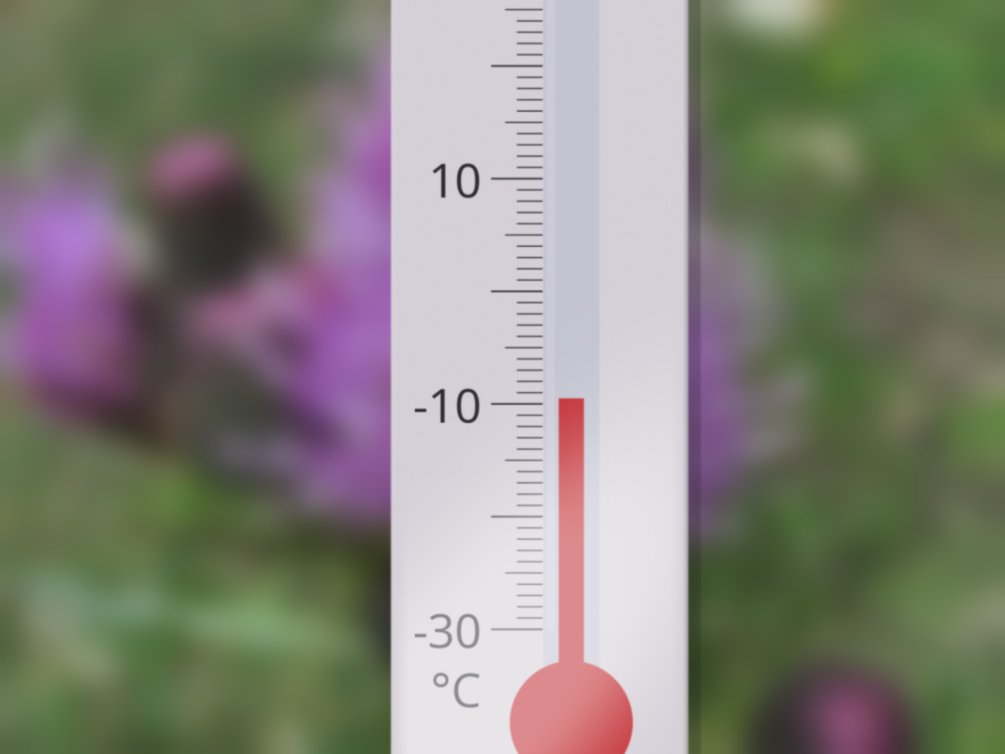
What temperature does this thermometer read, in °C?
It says -9.5 °C
